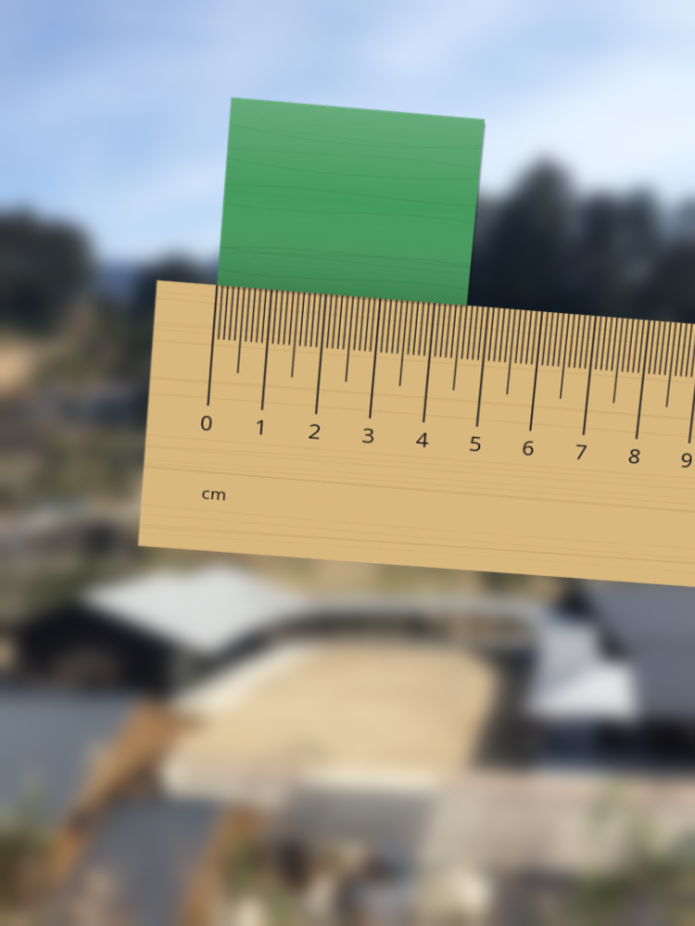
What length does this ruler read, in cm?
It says 4.6 cm
